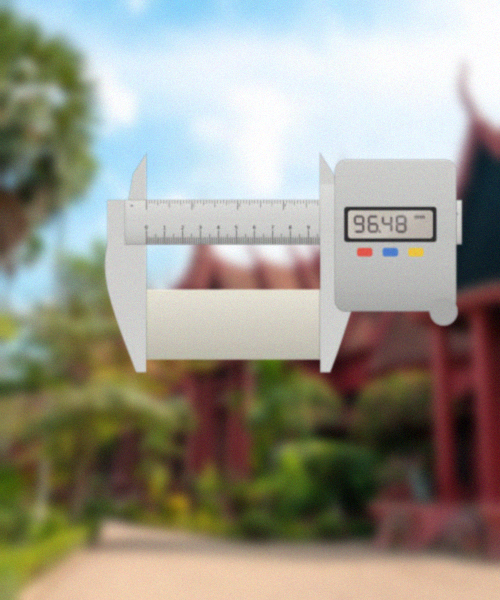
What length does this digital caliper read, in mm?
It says 96.48 mm
